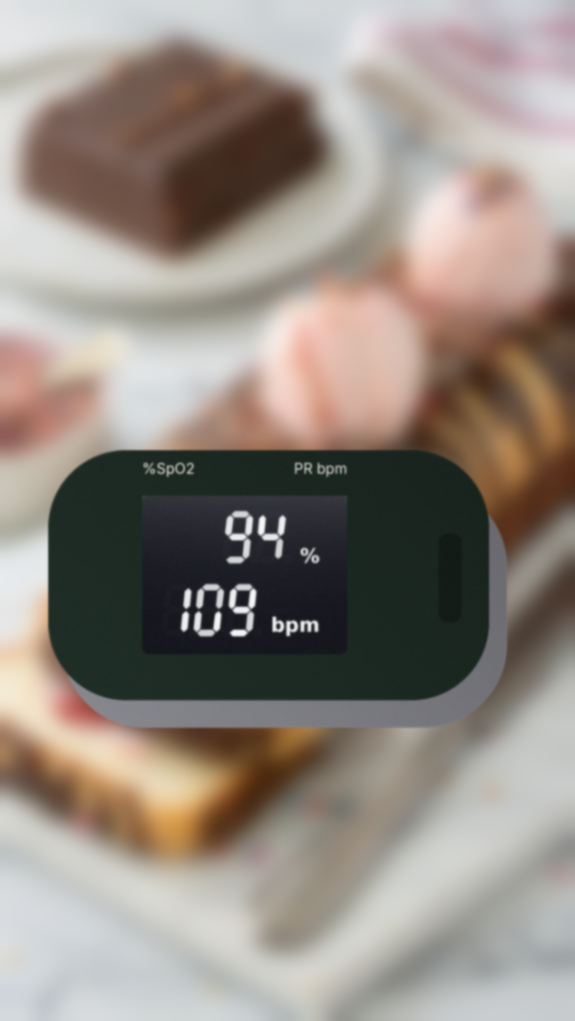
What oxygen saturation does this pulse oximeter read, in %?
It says 94 %
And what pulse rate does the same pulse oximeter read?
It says 109 bpm
